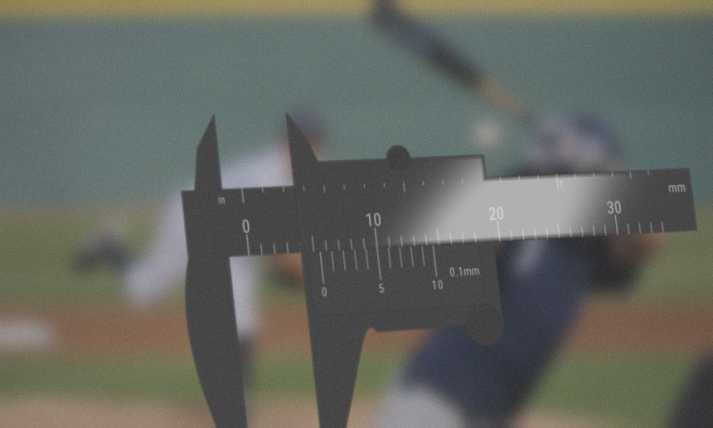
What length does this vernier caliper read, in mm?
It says 5.5 mm
